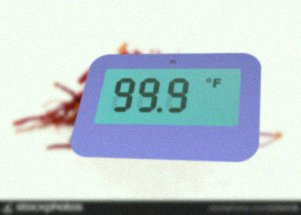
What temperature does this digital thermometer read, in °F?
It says 99.9 °F
